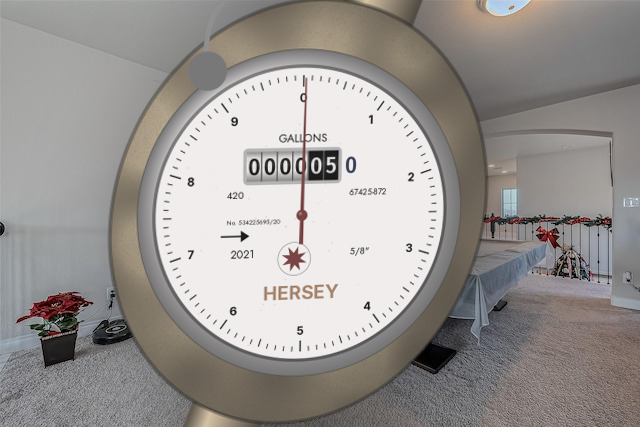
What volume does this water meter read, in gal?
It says 50.0 gal
